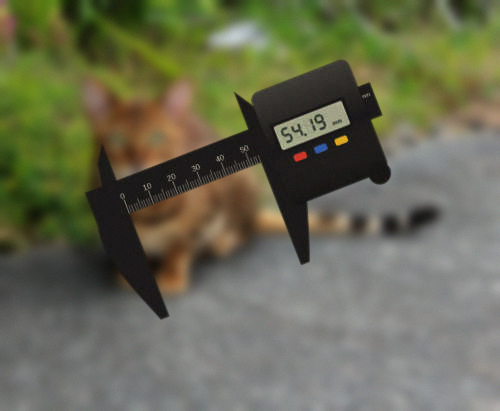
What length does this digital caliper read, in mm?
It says 54.19 mm
